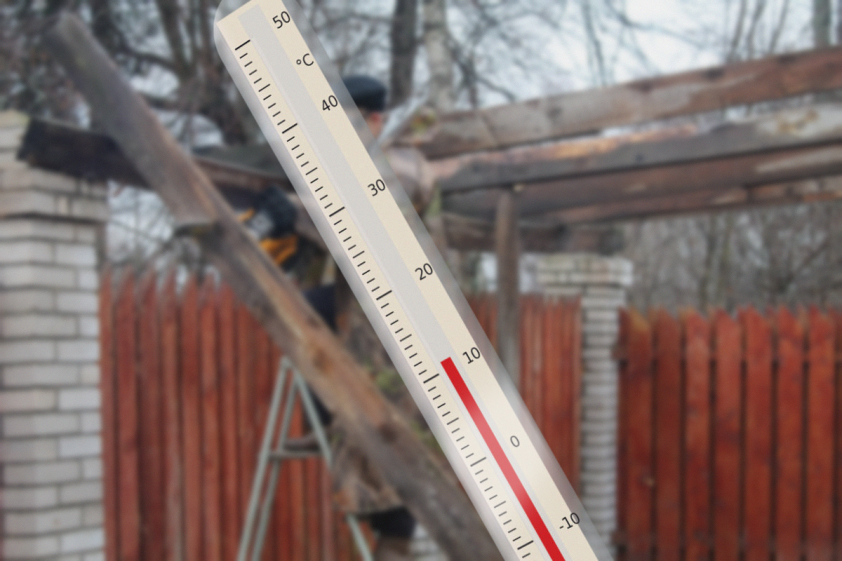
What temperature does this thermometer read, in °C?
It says 11 °C
